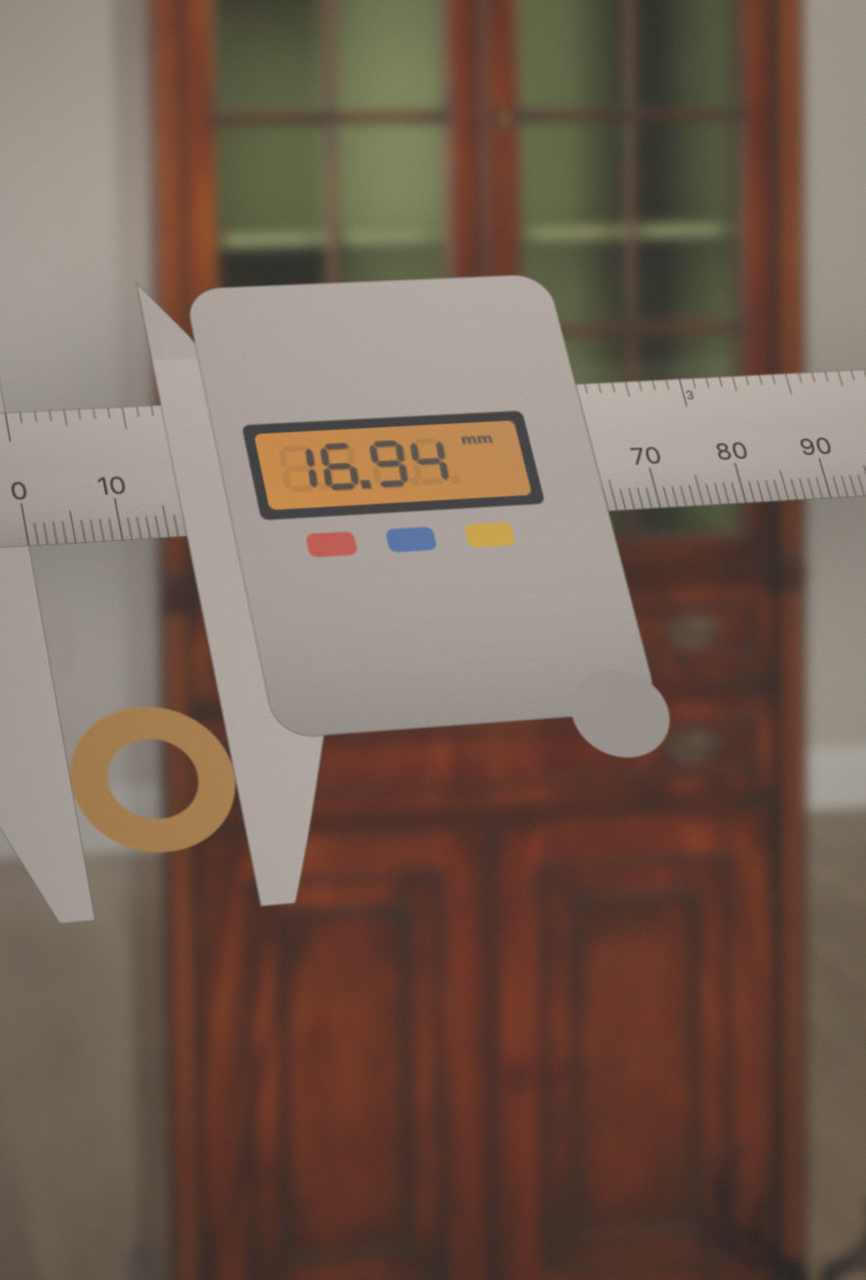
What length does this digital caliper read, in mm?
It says 16.94 mm
